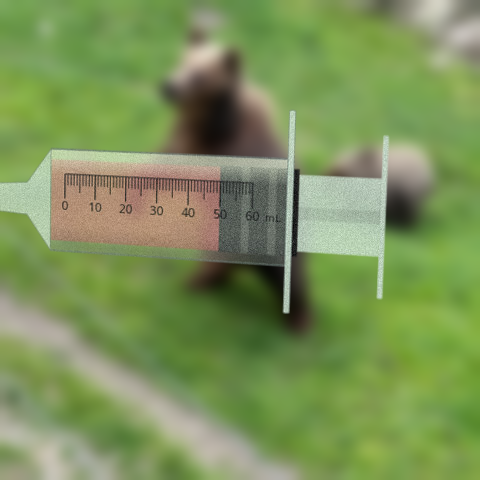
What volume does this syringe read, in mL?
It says 50 mL
